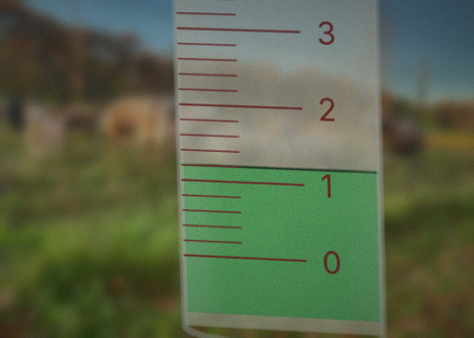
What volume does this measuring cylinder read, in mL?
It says 1.2 mL
